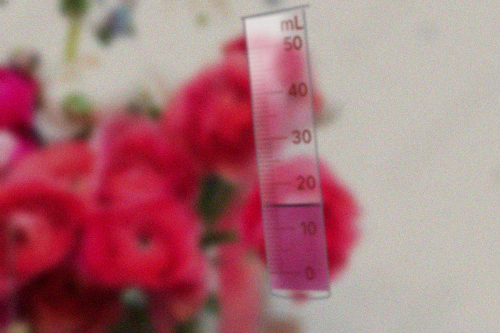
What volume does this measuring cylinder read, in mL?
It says 15 mL
